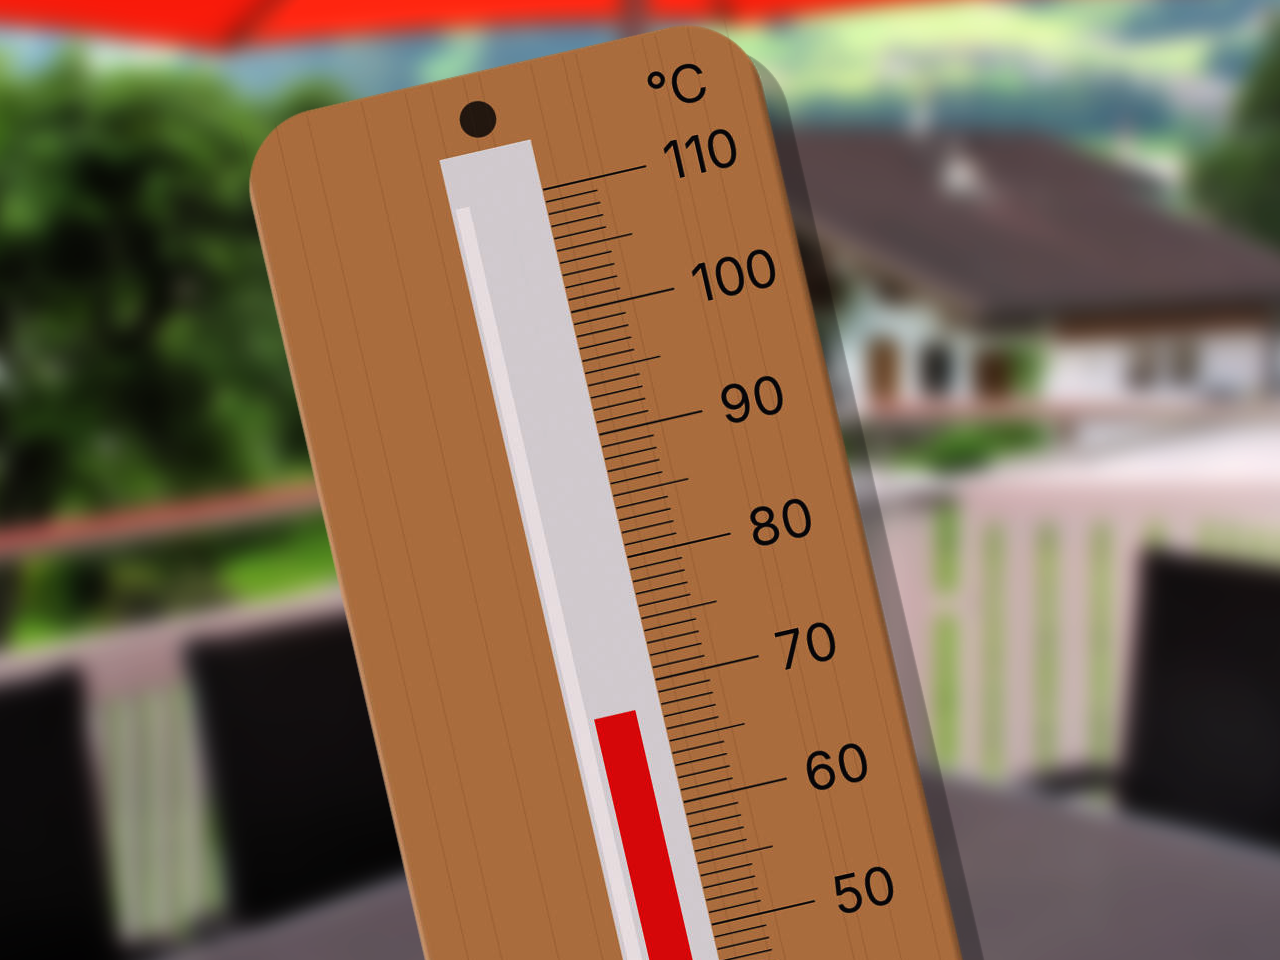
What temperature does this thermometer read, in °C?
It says 68 °C
